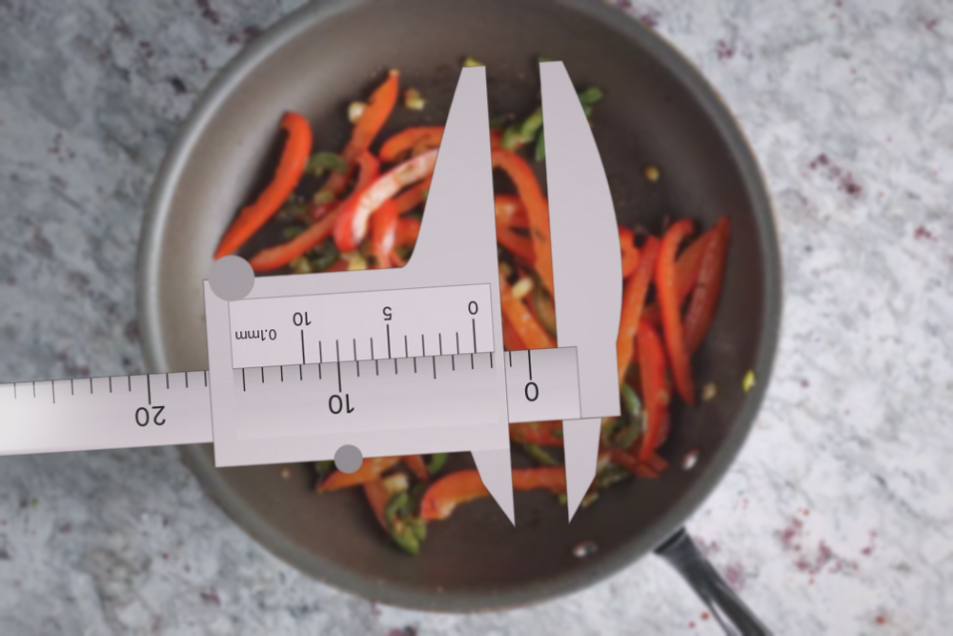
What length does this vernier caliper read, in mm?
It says 2.8 mm
